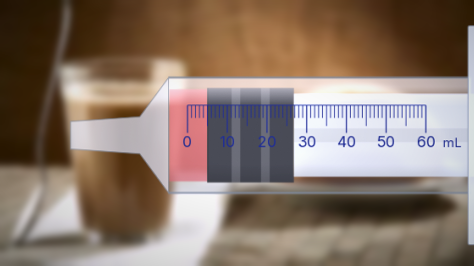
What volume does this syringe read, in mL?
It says 5 mL
